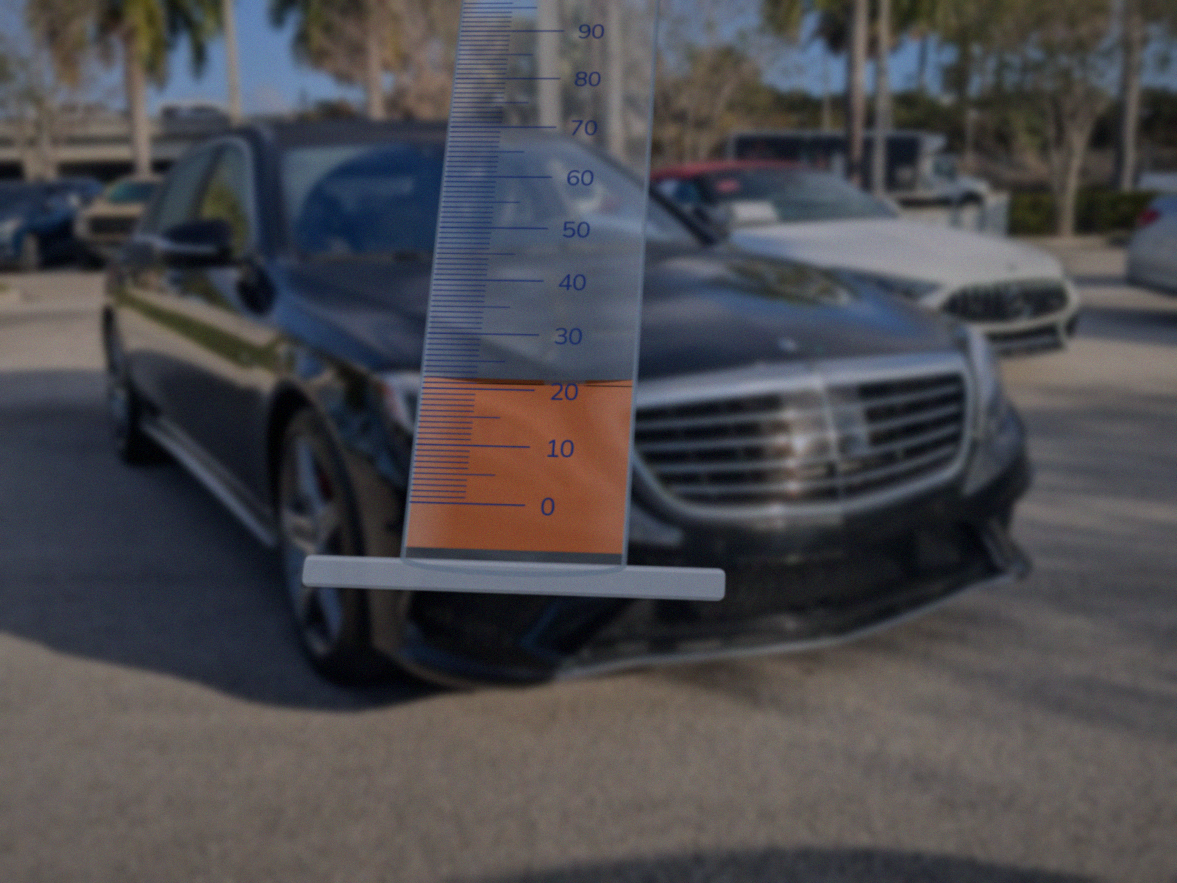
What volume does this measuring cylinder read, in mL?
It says 21 mL
